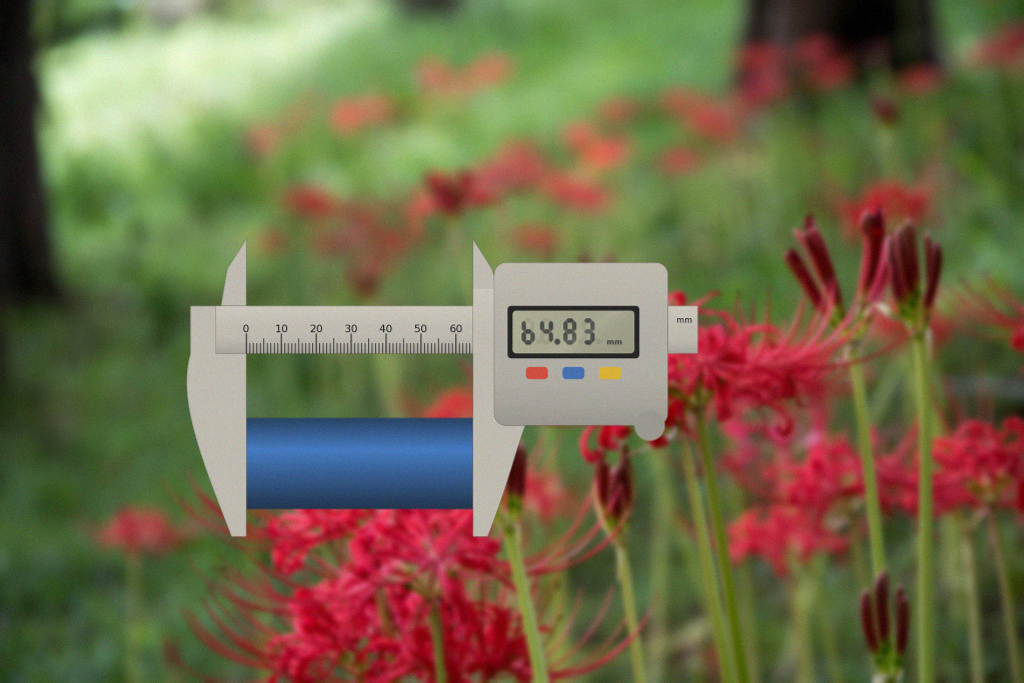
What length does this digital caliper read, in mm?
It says 64.83 mm
